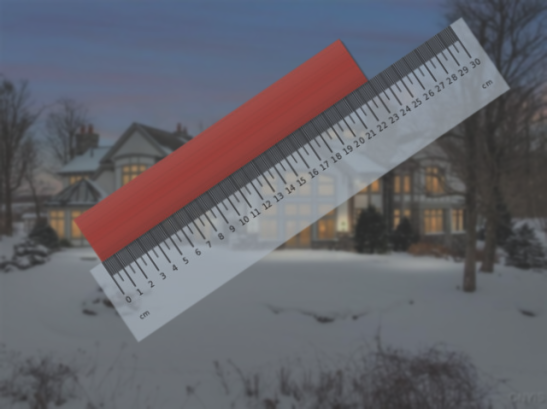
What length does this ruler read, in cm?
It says 23 cm
